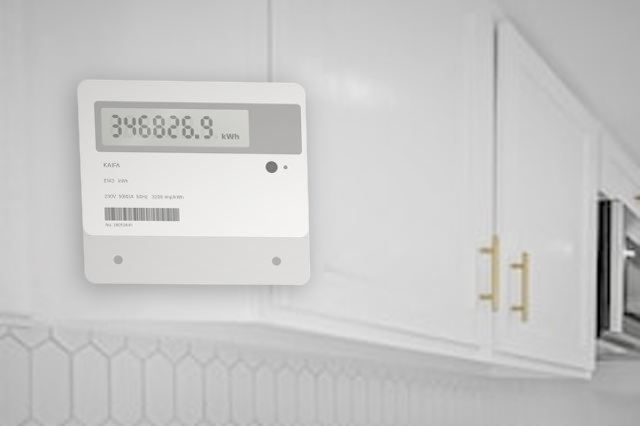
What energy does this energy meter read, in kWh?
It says 346826.9 kWh
